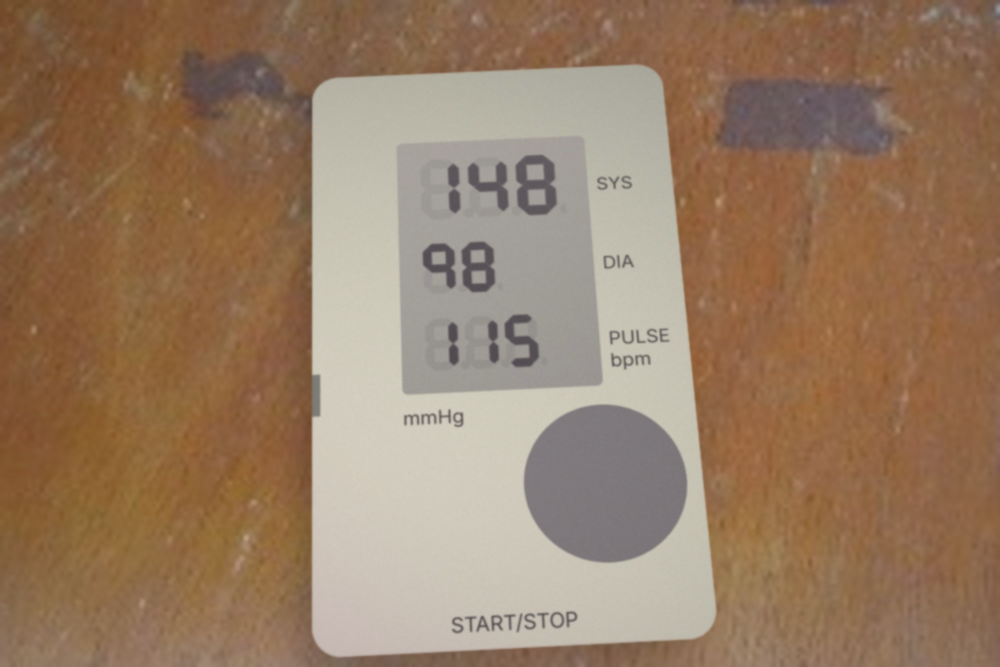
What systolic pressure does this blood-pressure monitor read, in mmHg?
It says 148 mmHg
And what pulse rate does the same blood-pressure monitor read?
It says 115 bpm
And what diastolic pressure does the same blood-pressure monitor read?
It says 98 mmHg
